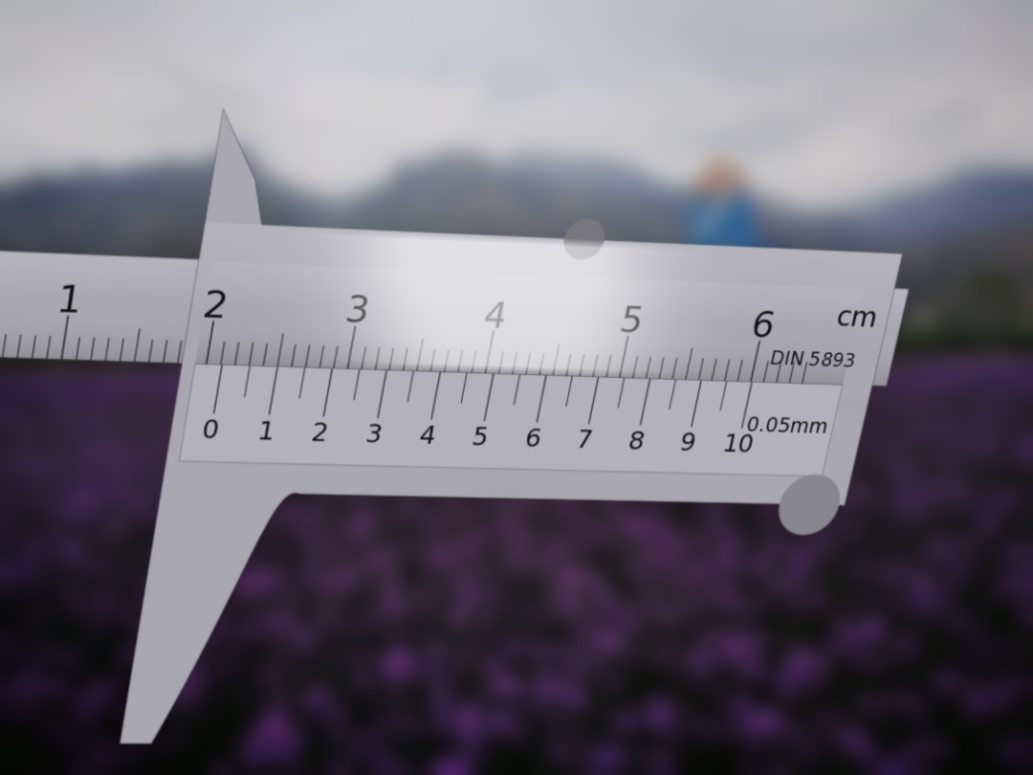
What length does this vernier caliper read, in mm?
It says 21.1 mm
